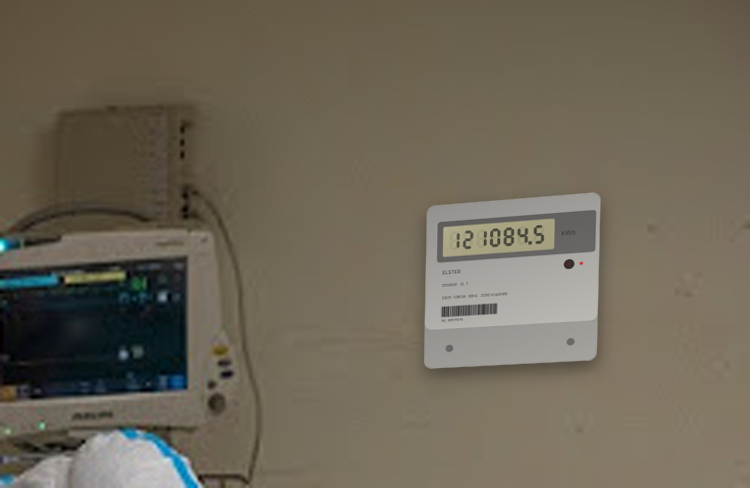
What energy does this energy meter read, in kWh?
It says 121084.5 kWh
